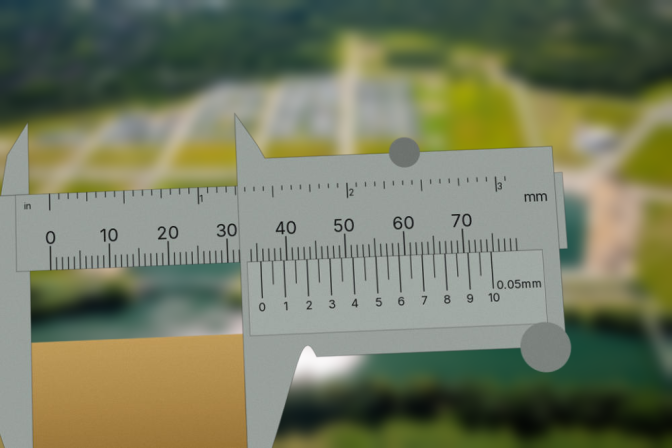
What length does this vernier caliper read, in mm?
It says 35.6 mm
